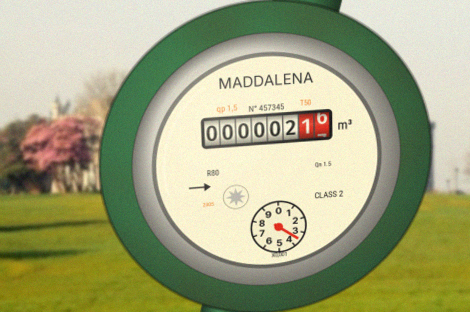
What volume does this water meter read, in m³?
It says 2.163 m³
